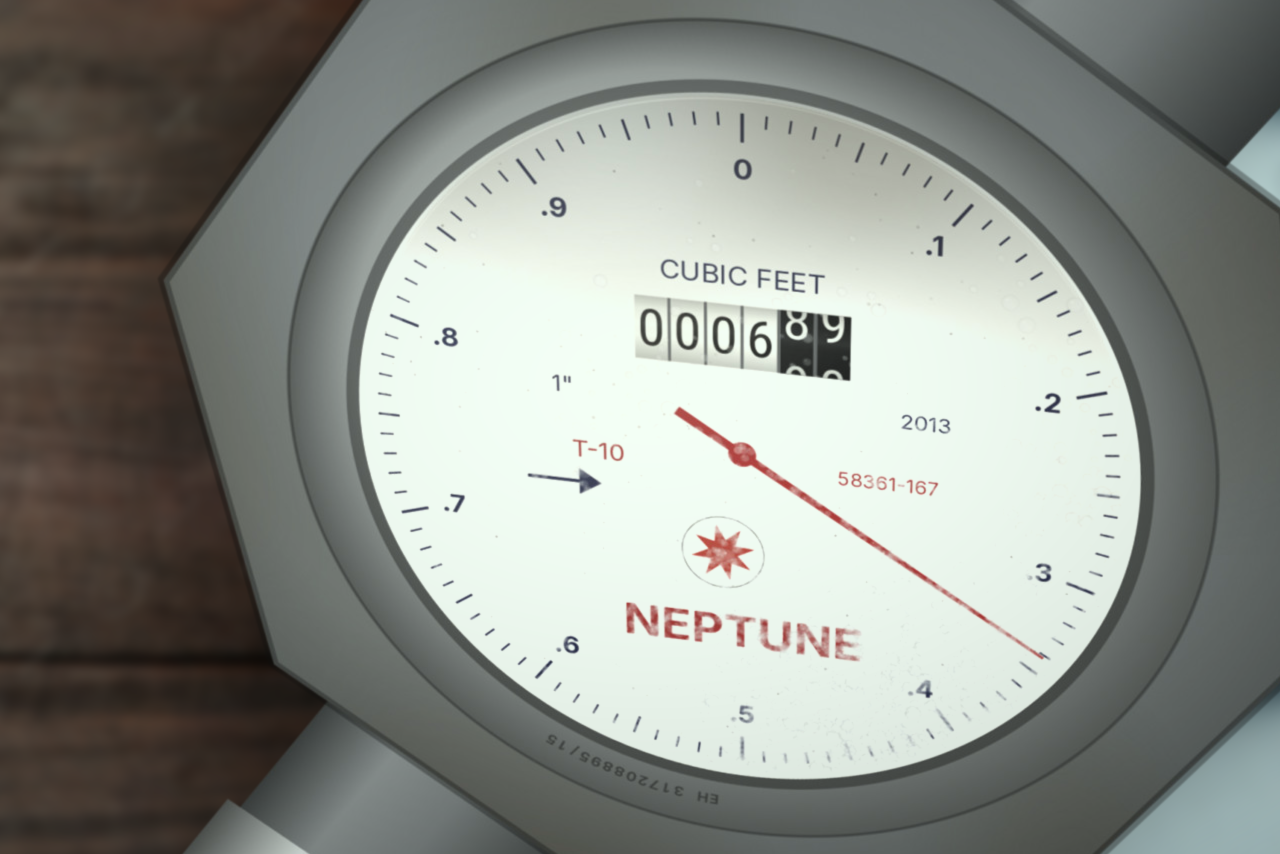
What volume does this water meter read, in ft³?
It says 689.34 ft³
